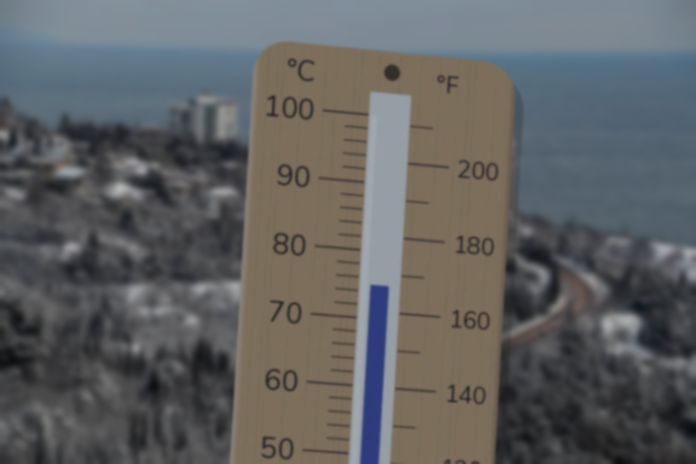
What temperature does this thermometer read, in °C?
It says 75 °C
